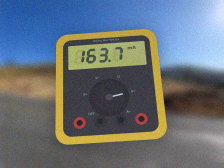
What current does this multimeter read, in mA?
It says 163.7 mA
